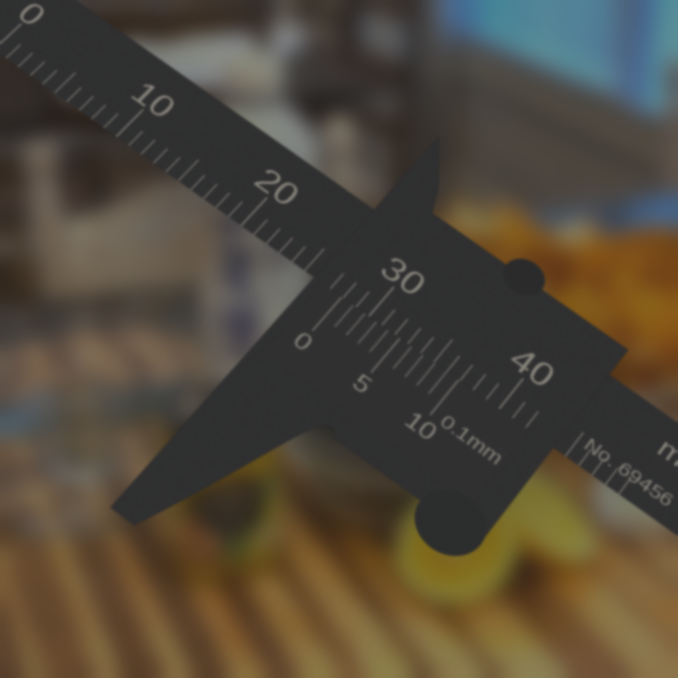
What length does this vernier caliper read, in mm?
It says 27.9 mm
